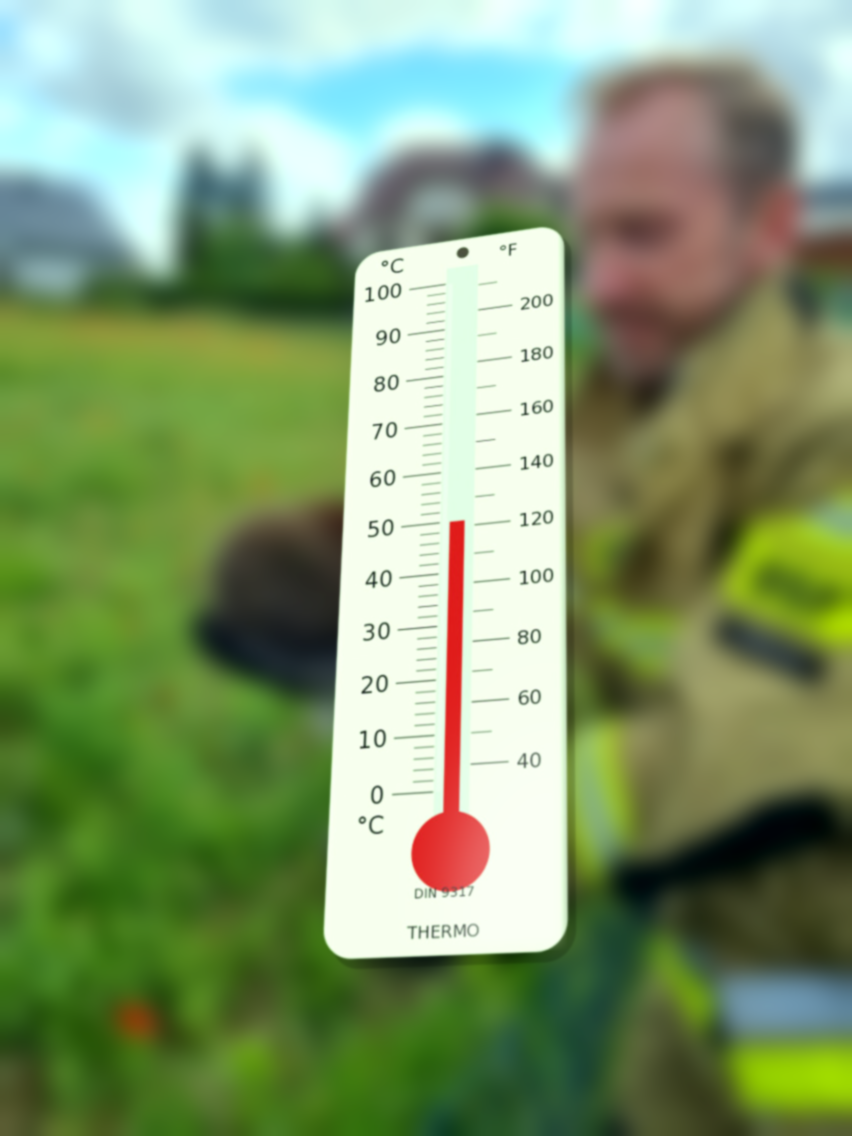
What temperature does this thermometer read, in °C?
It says 50 °C
